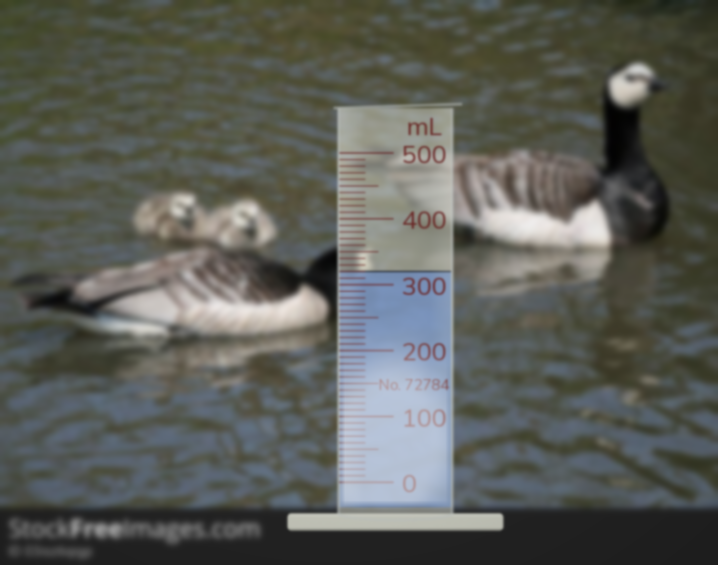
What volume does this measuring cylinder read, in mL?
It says 320 mL
